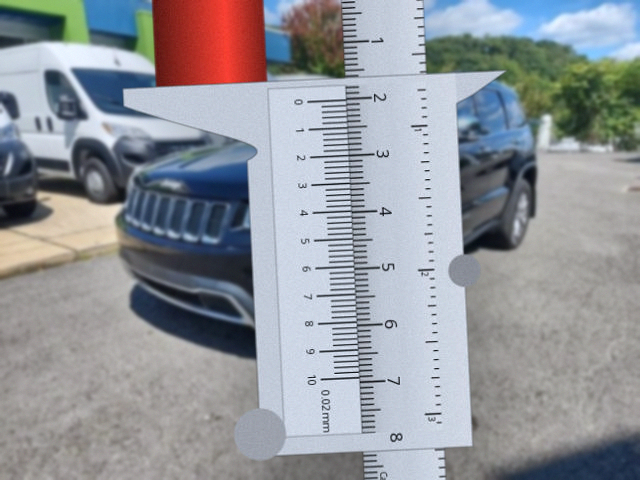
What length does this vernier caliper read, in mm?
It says 20.2 mm
